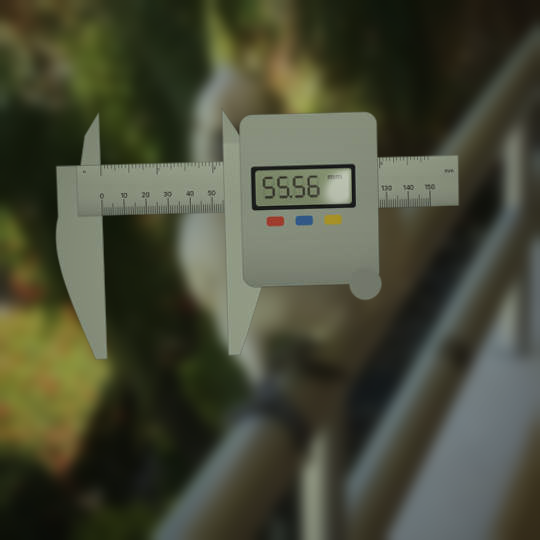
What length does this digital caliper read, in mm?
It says 55.56 mm
